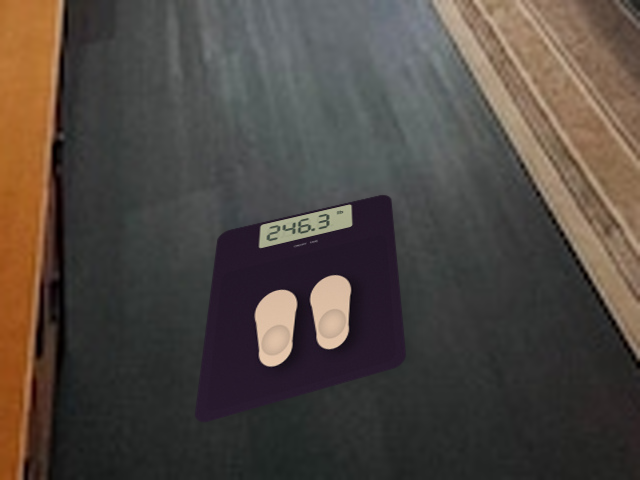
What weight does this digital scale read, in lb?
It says 246.3 lb
